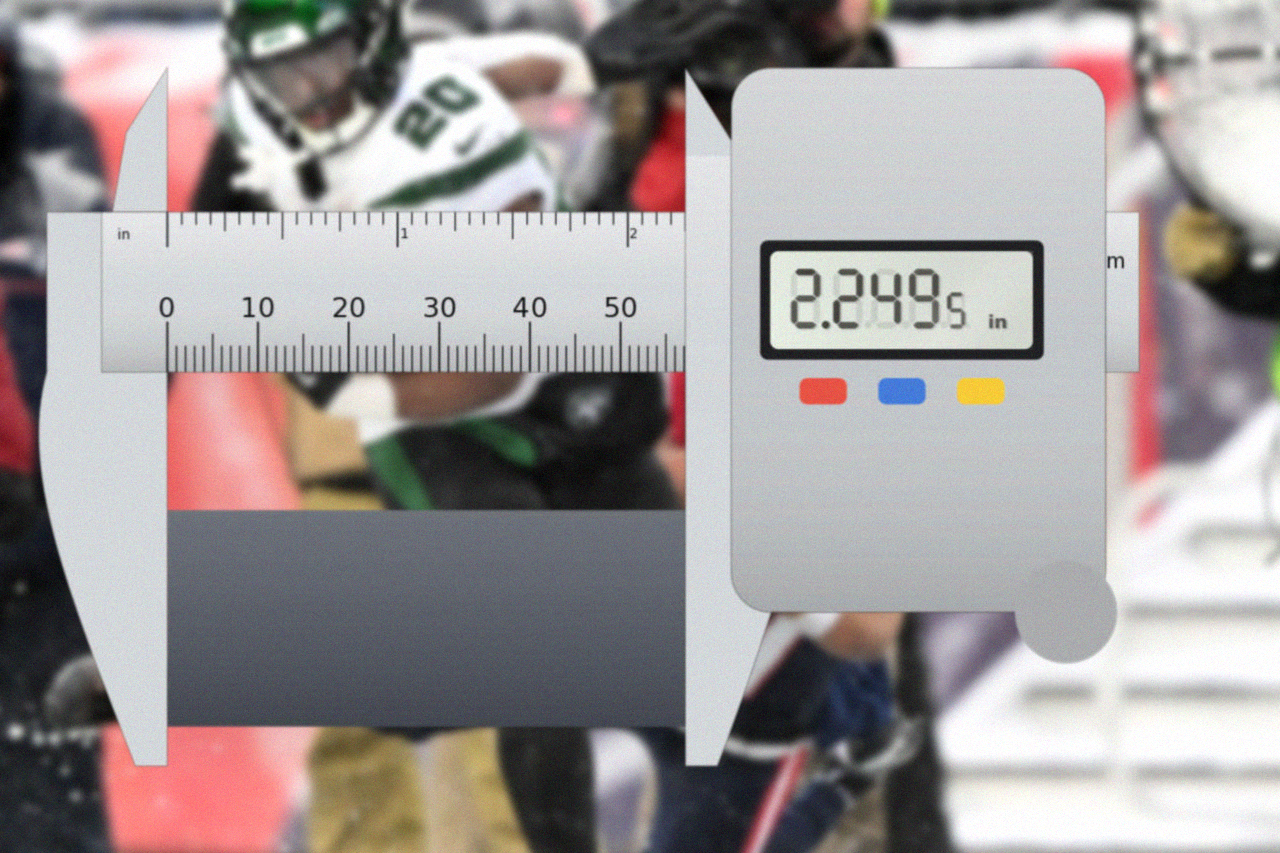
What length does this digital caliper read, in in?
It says 2.2495 in
